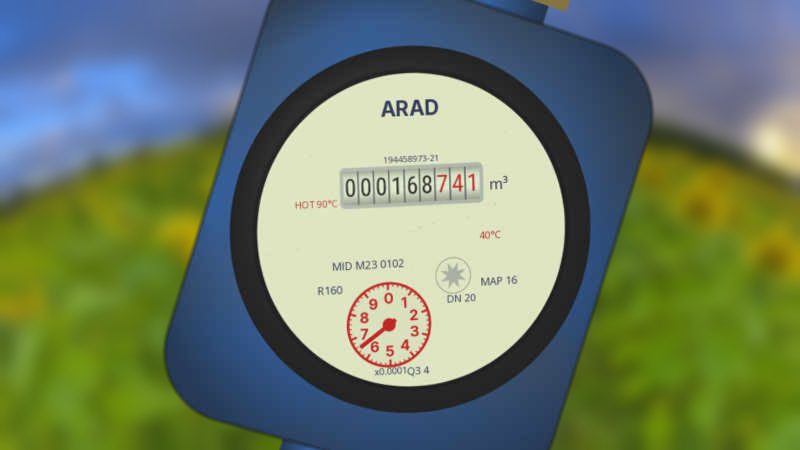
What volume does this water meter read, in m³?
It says 168.7416 m³
